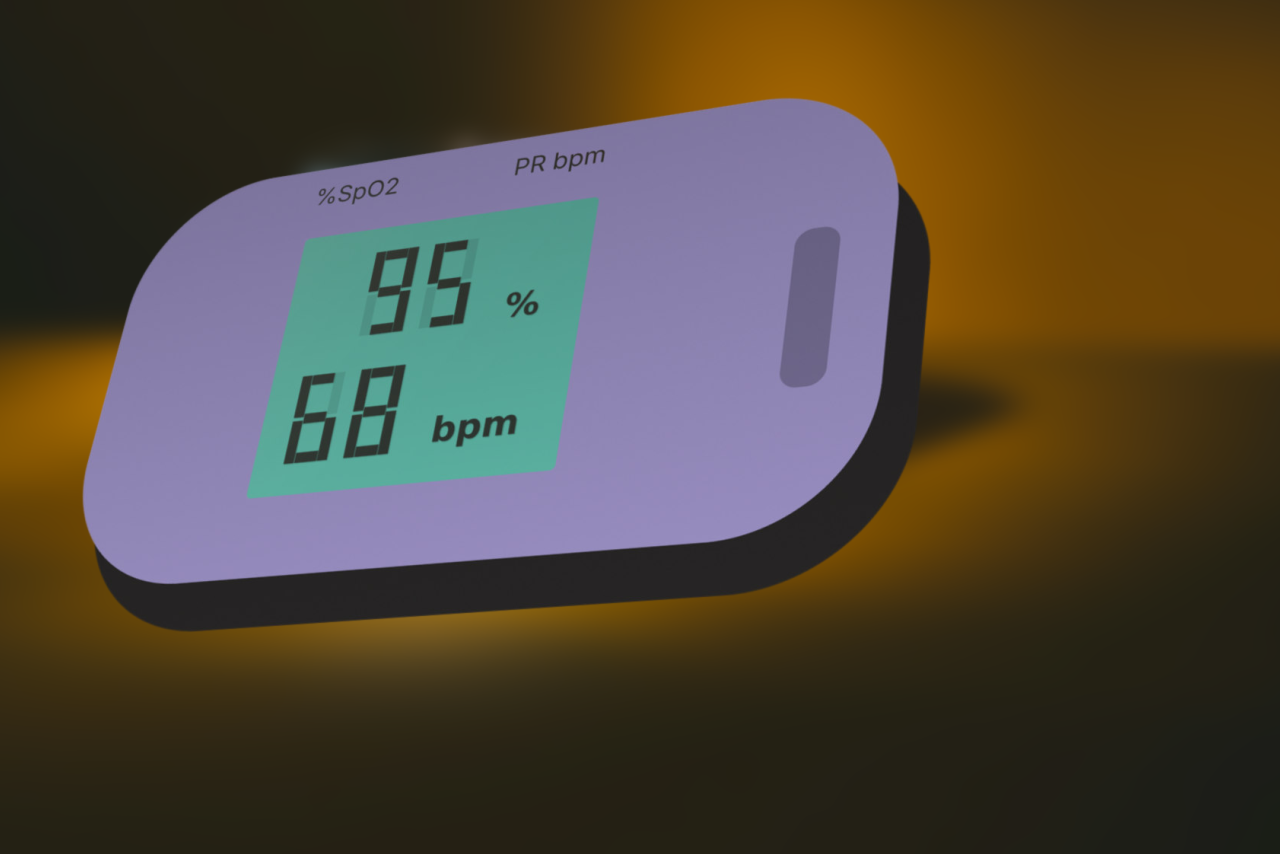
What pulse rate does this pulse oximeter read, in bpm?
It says 68 bpm
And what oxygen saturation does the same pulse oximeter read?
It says 95 %
